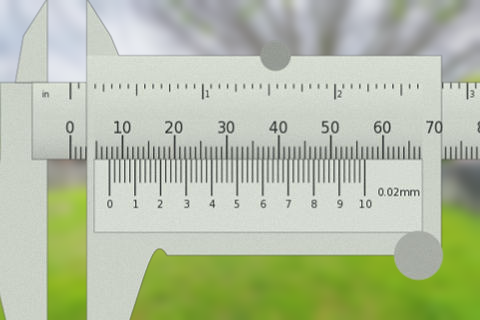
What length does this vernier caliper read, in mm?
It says 7.5 mm
